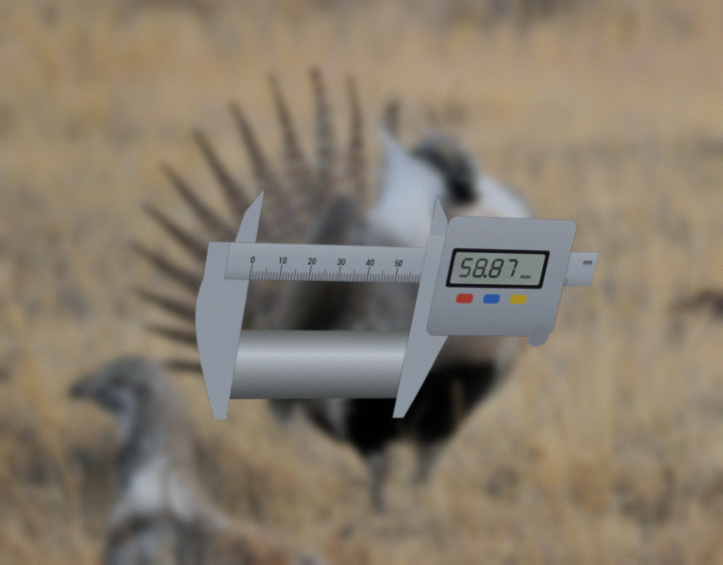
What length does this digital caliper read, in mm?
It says 58.87 mm
